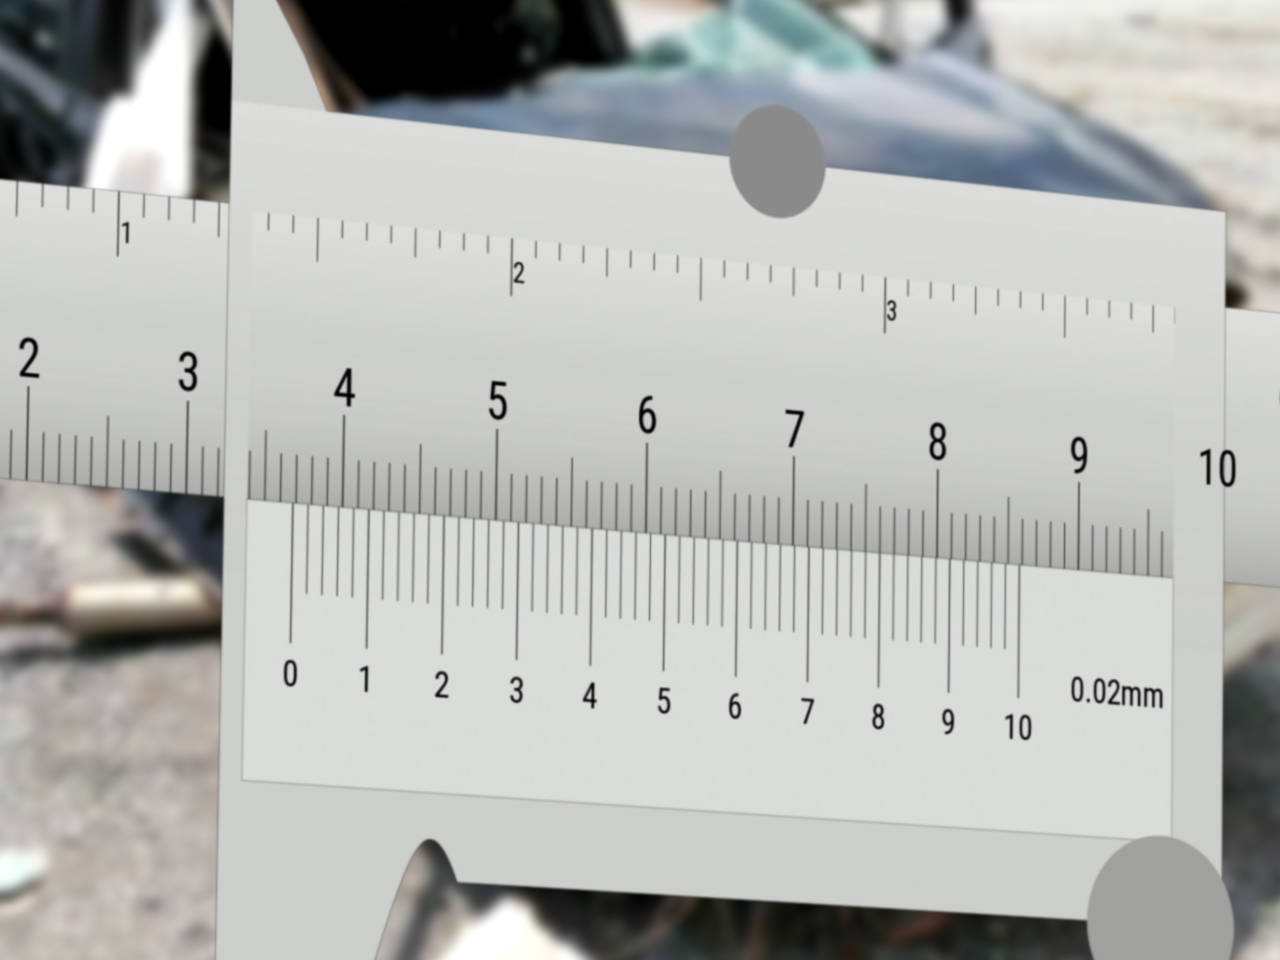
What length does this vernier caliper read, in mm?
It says 36.8 mm
